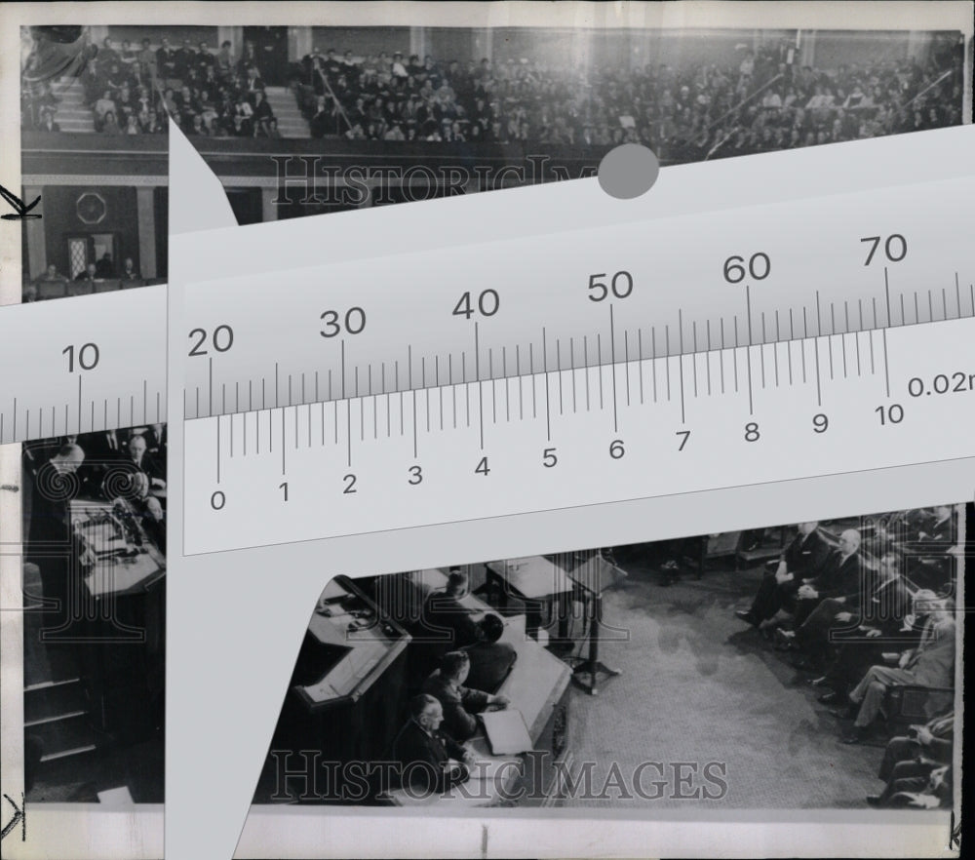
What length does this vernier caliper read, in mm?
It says 20.6 mm
